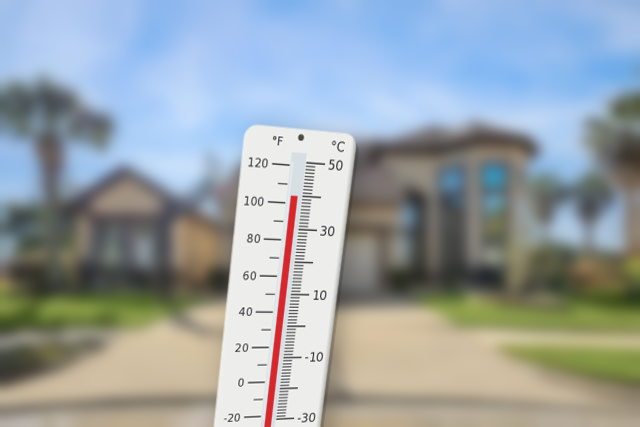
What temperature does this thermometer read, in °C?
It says 40 °C
